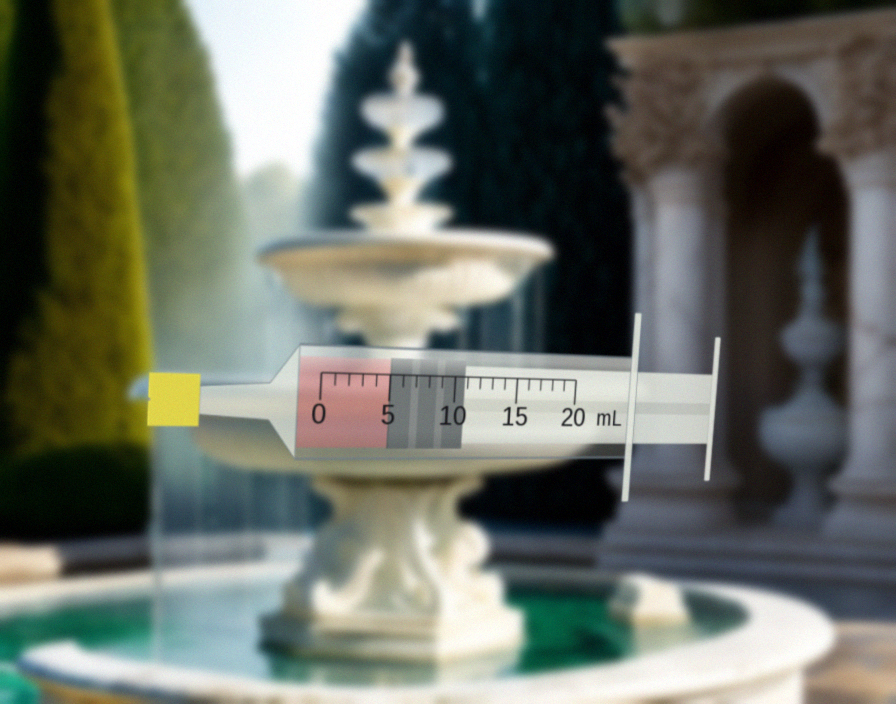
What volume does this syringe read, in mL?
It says 5 mL
